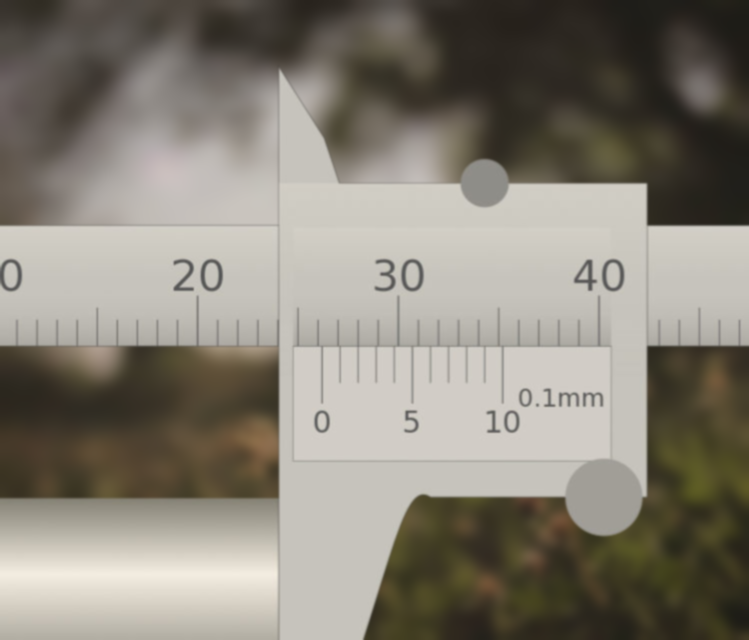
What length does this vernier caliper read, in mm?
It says 26.2 mm
